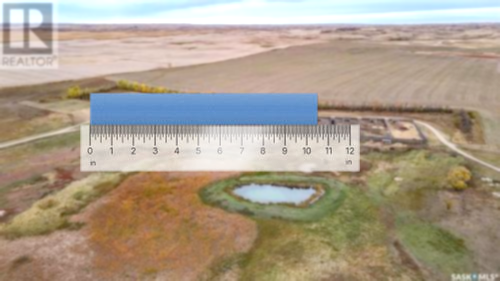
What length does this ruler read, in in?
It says 10.5 in
